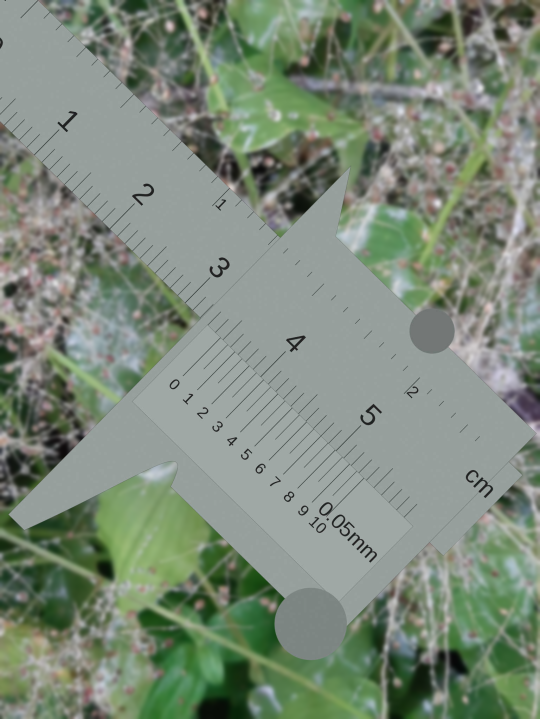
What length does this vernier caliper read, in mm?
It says 34.7 mm
